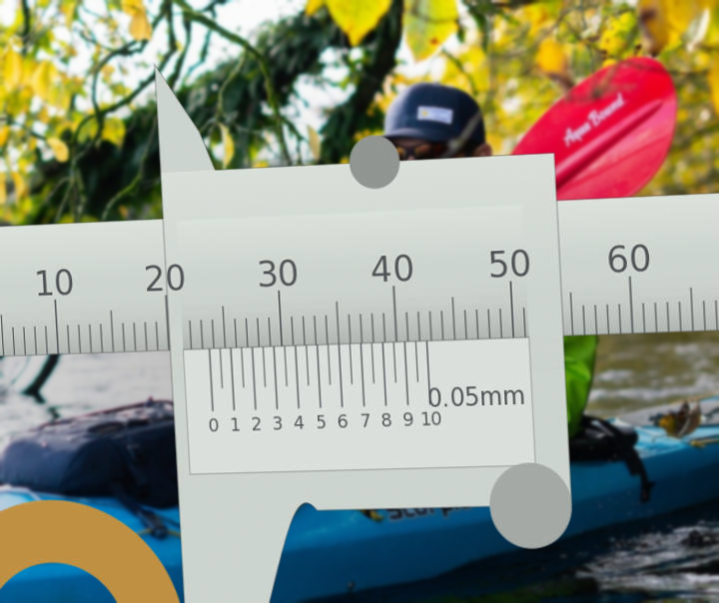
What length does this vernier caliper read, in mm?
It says 23.6 mm
